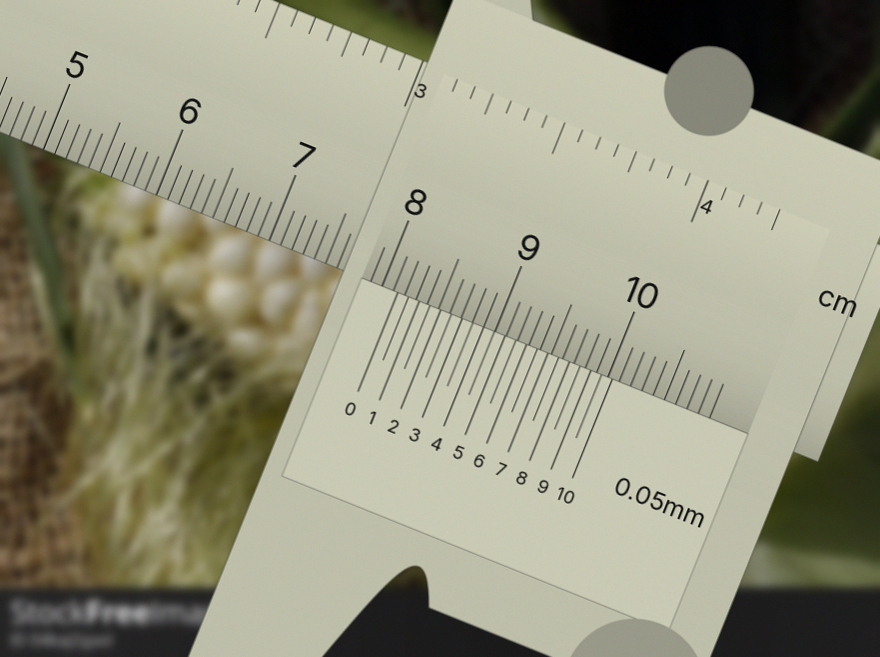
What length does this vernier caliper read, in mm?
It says 81.4 mm
